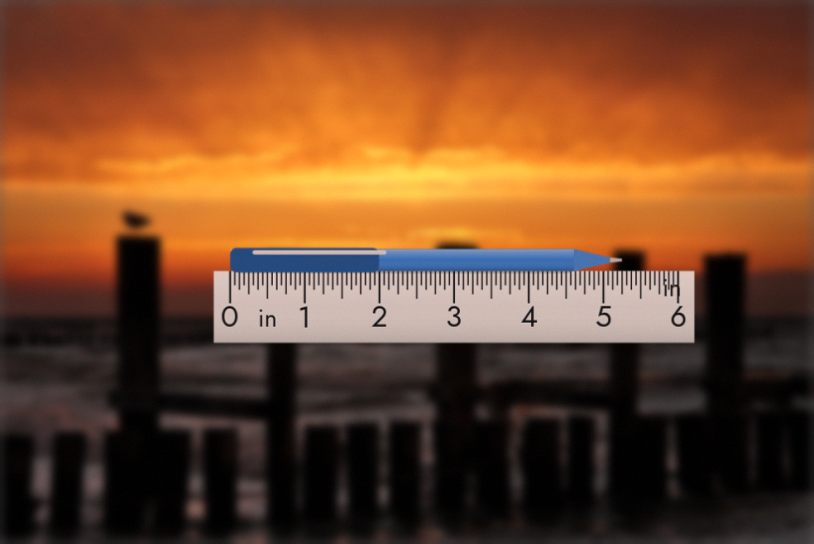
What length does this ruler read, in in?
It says 5.25 in
